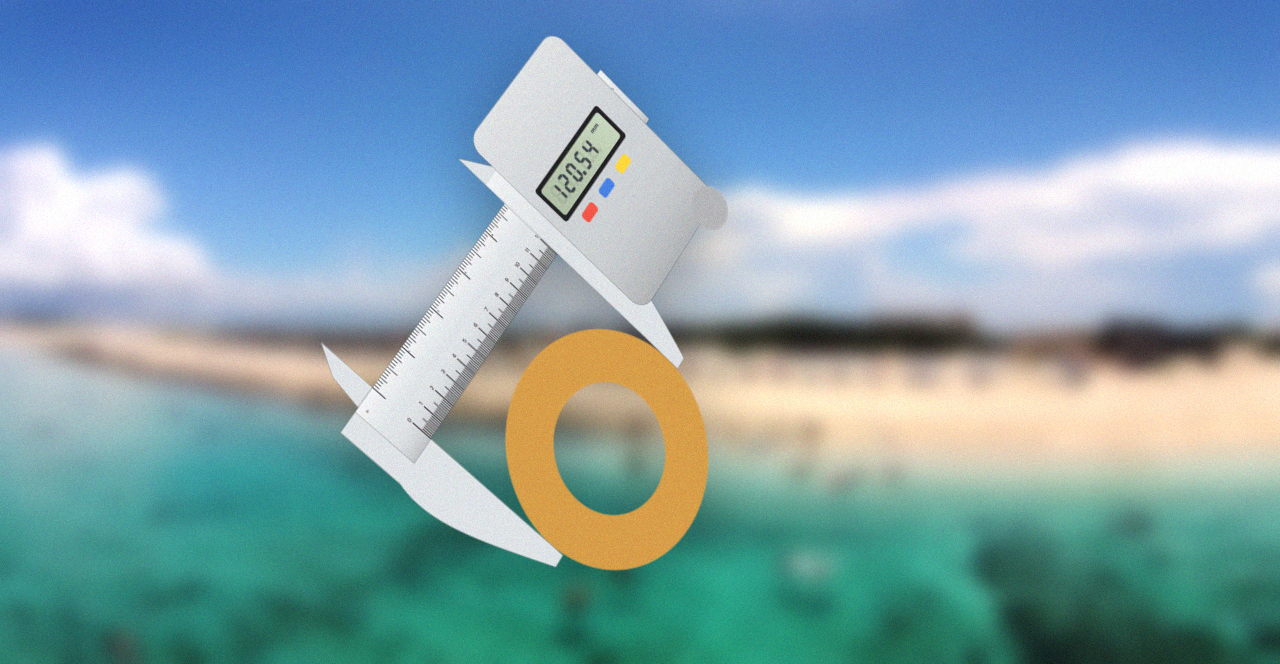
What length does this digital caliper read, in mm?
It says 120.54 mm
